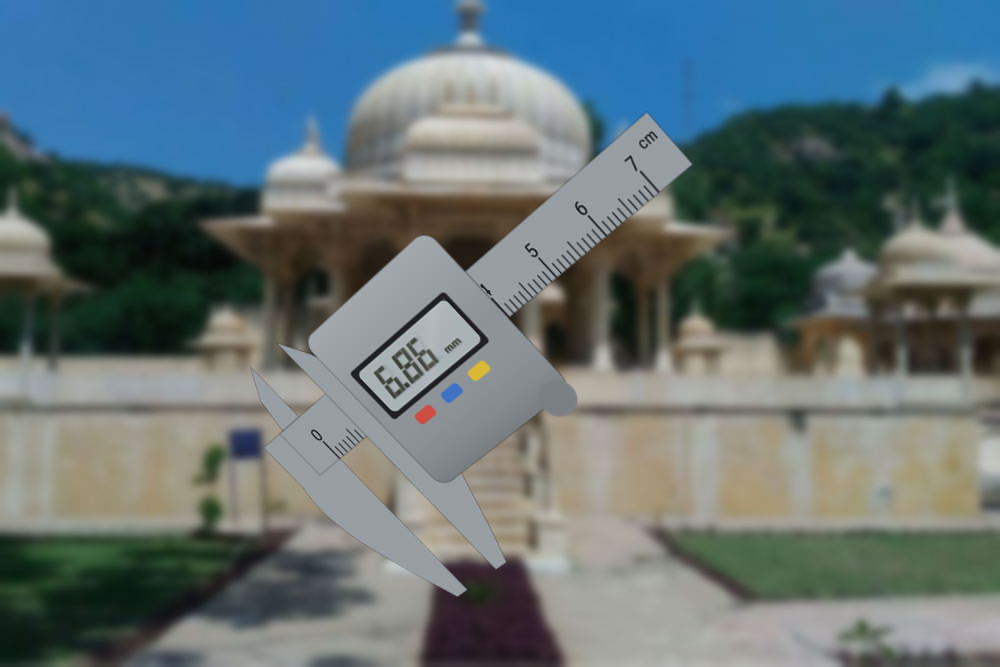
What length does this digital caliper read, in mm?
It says 6.86 mm
